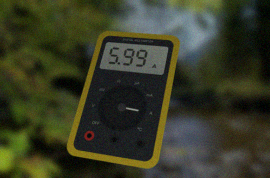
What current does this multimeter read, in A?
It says 5.99 A
